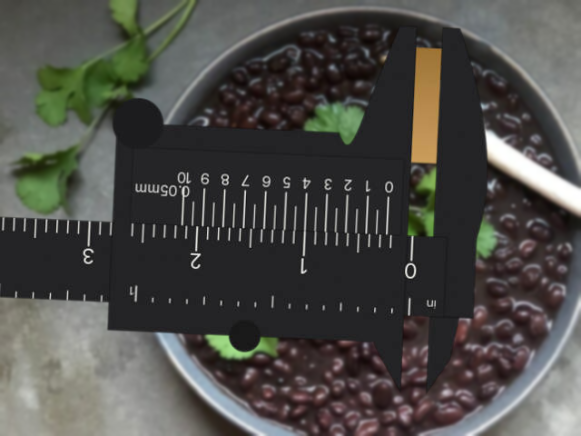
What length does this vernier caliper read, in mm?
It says 2.4 mm
